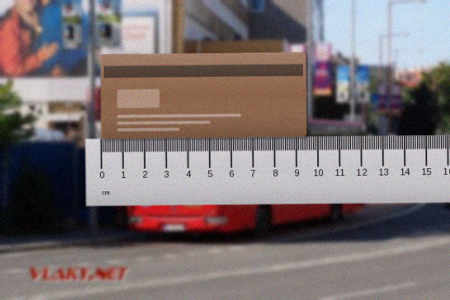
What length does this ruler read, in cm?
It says 9.5 cm
